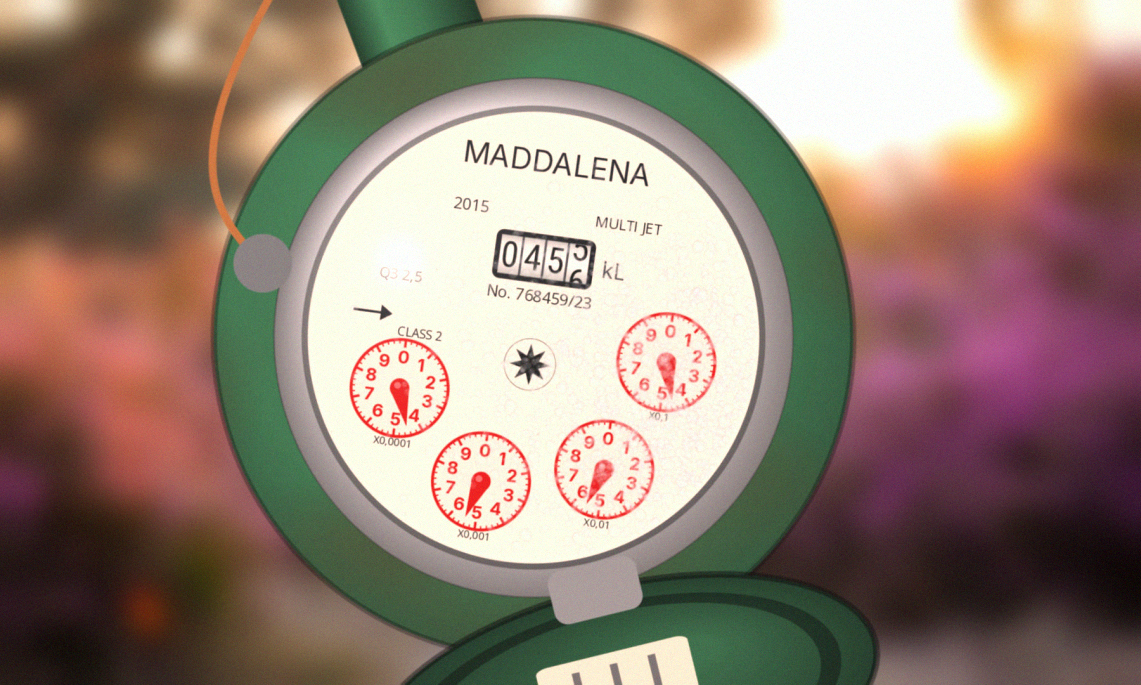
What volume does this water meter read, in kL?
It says 455.4554 kL
